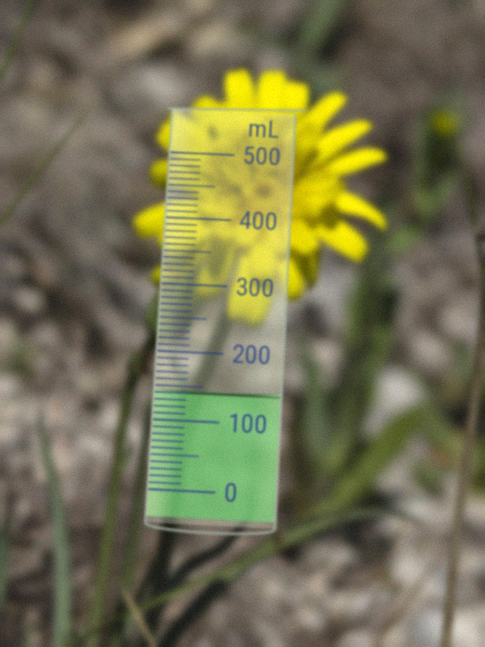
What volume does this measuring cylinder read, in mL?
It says 140 mL
